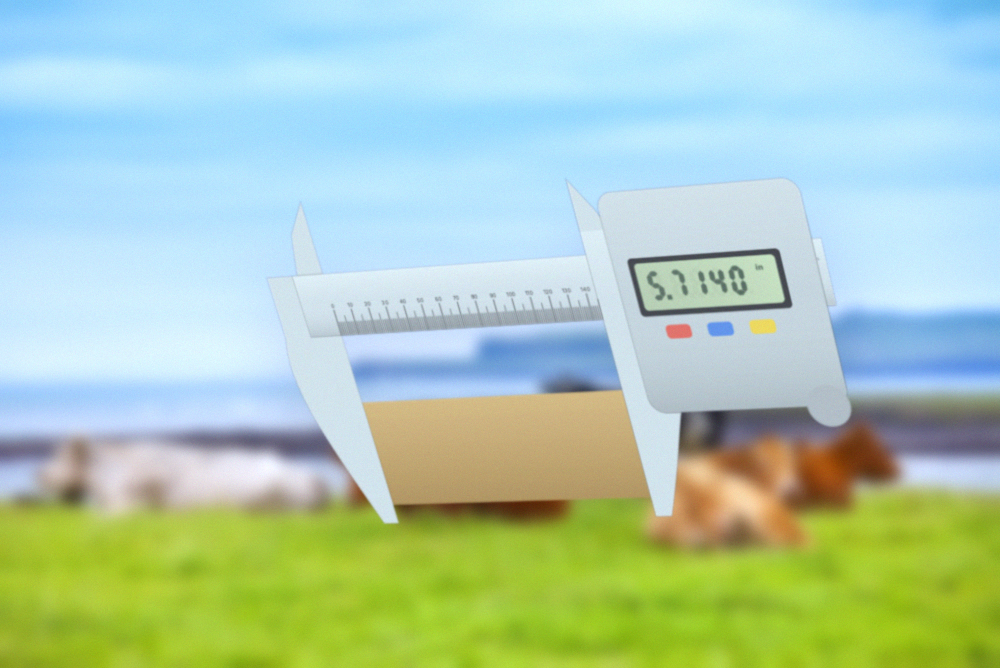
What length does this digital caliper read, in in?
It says 5.7140 in
